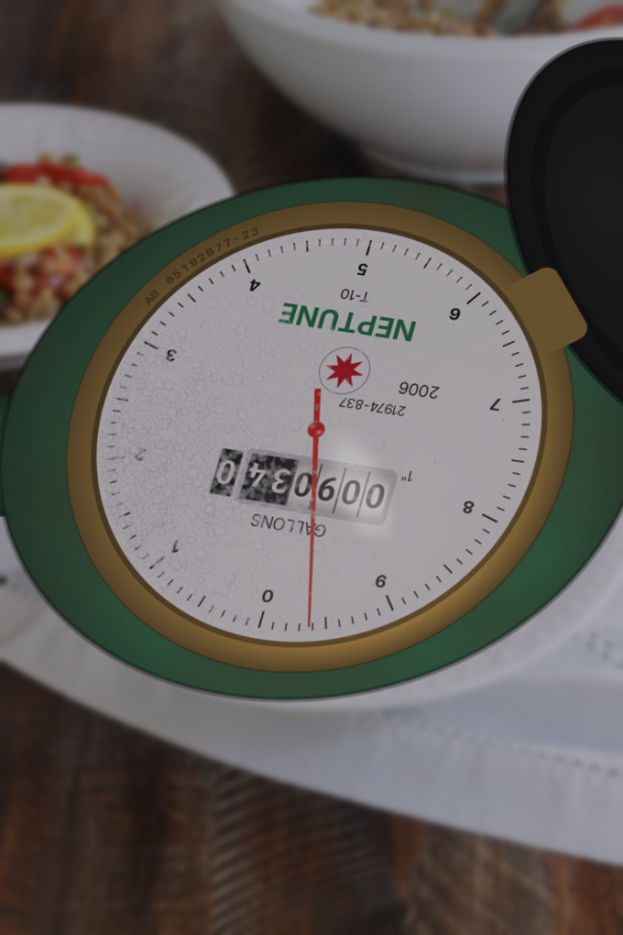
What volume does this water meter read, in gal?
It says 90339.6 gal
